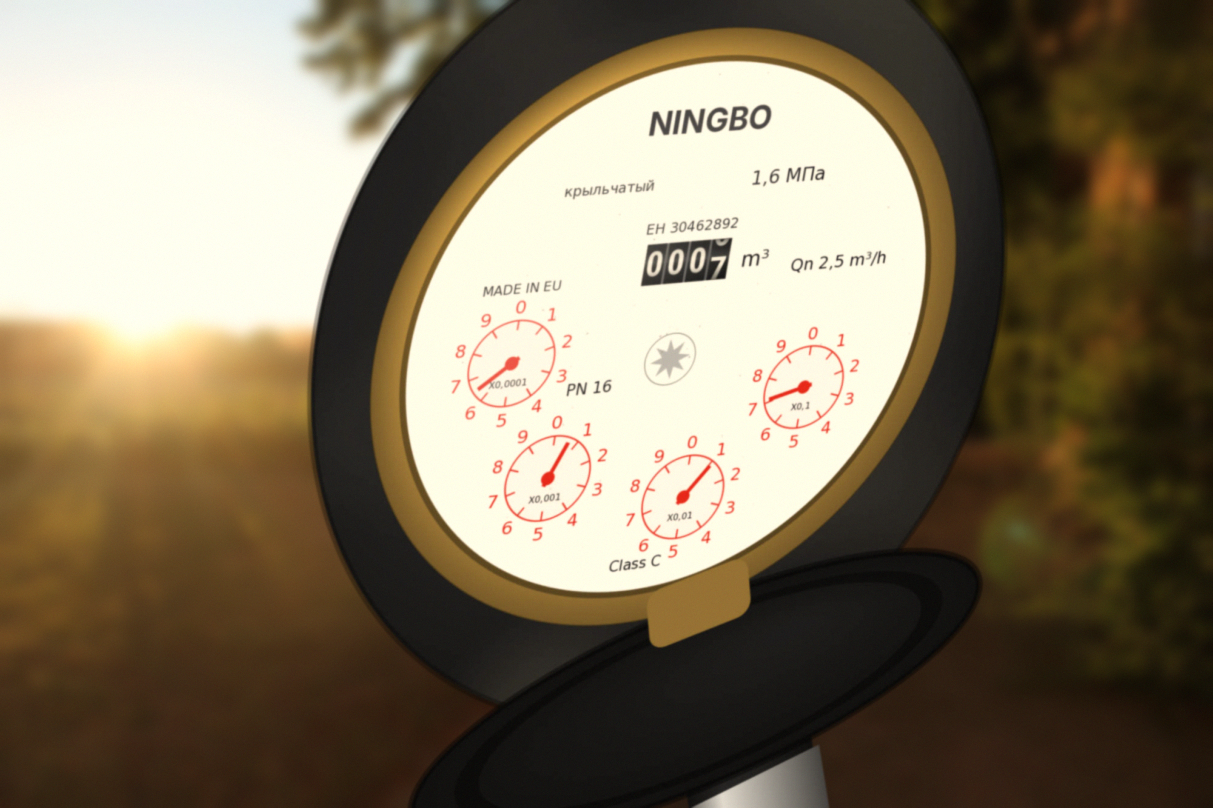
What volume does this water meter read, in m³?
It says 6.7106 m³
